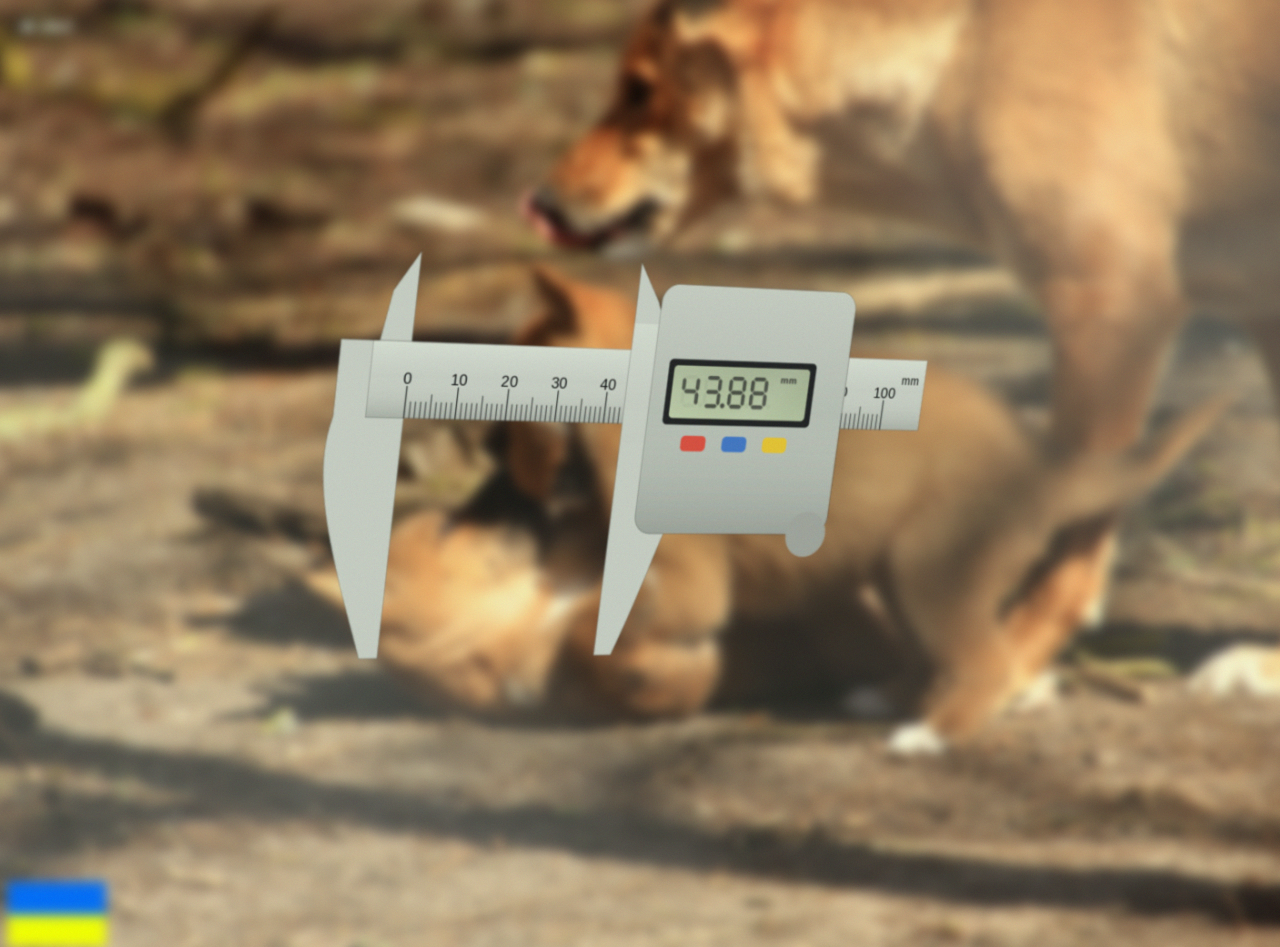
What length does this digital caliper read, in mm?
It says 43.88 mm
